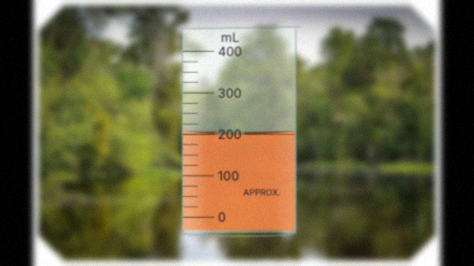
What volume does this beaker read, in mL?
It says 200 mL
